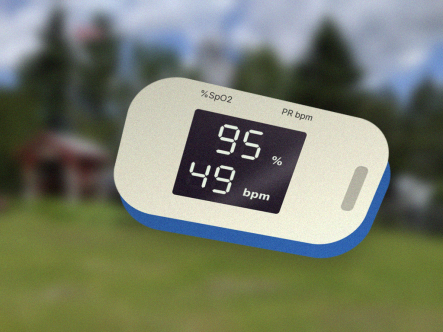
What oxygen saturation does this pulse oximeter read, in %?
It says 95 %
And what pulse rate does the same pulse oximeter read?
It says 49 bpm
